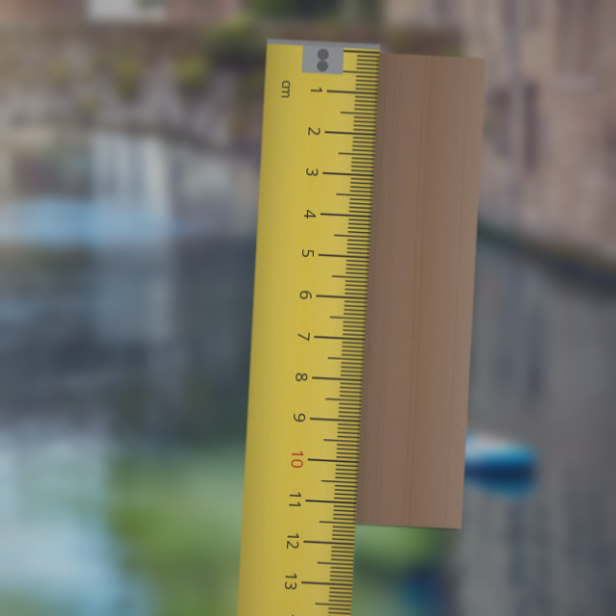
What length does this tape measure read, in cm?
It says 11.5 cm
